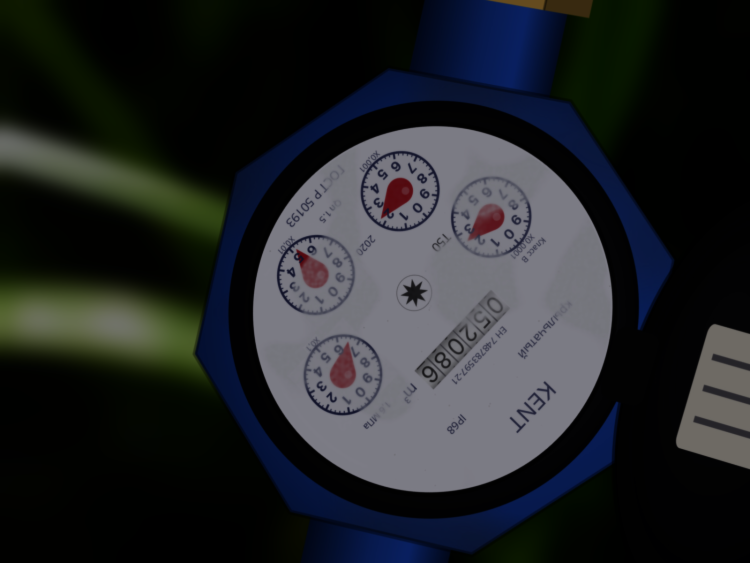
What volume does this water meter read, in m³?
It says 52086.6522 m³
